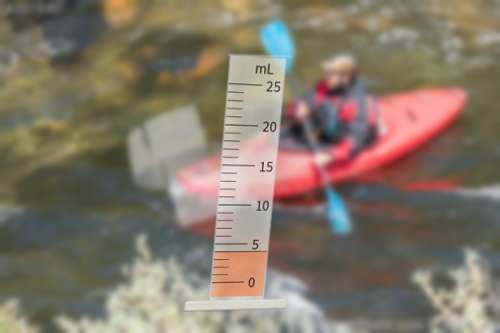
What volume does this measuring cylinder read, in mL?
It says 4 mL
